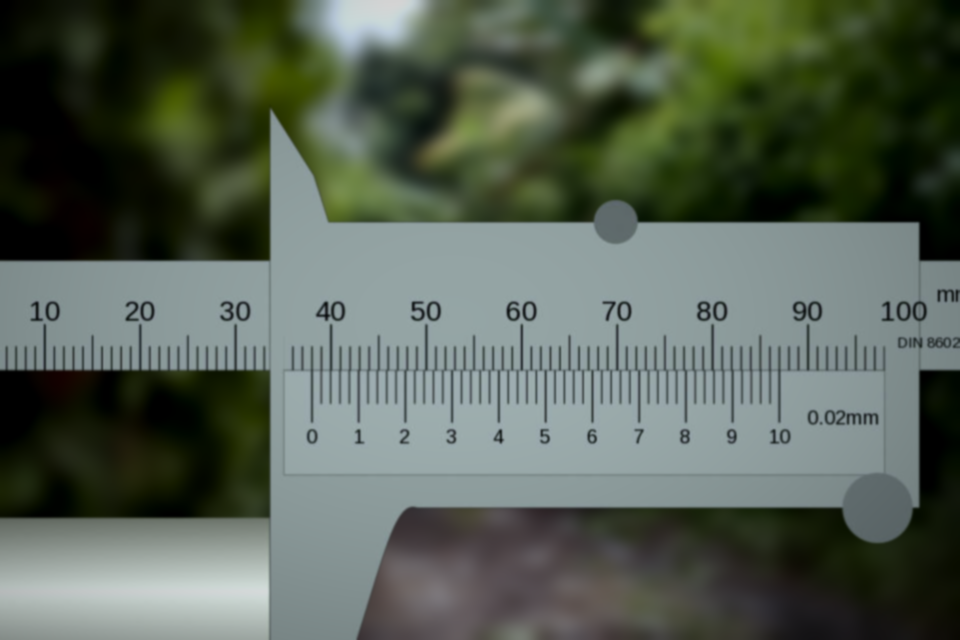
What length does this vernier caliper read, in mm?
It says 38.0 mm
